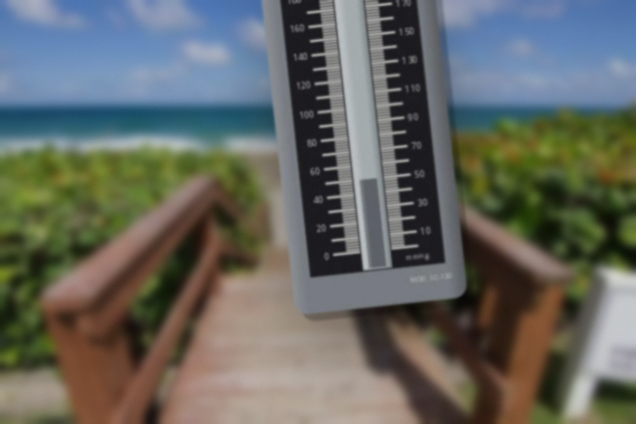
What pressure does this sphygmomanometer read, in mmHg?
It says 50 mmHg
